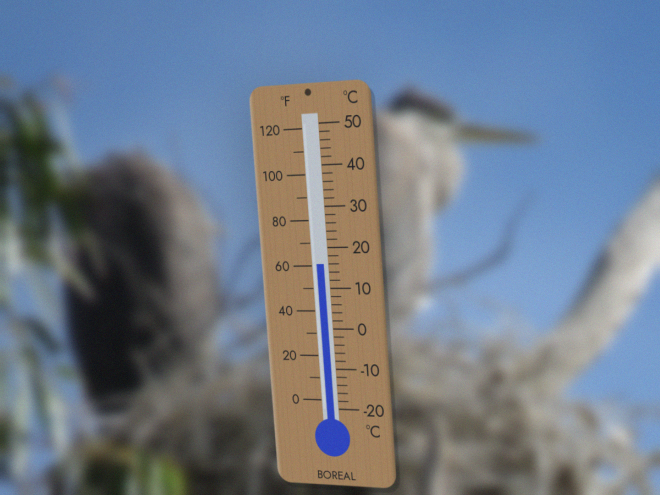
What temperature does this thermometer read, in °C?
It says 16 °C
